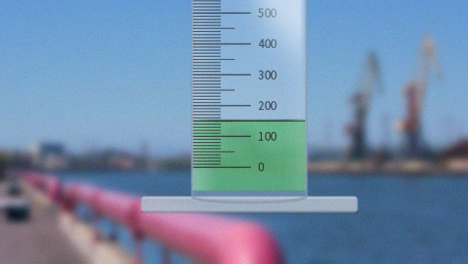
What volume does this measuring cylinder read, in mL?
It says 150 mL
